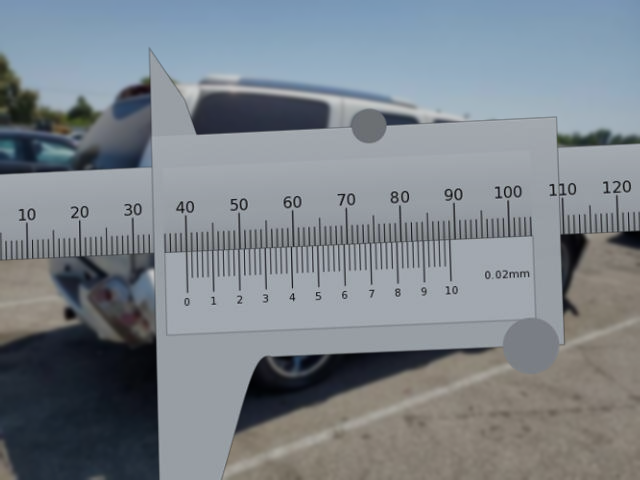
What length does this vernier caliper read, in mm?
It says 40.0 mm
